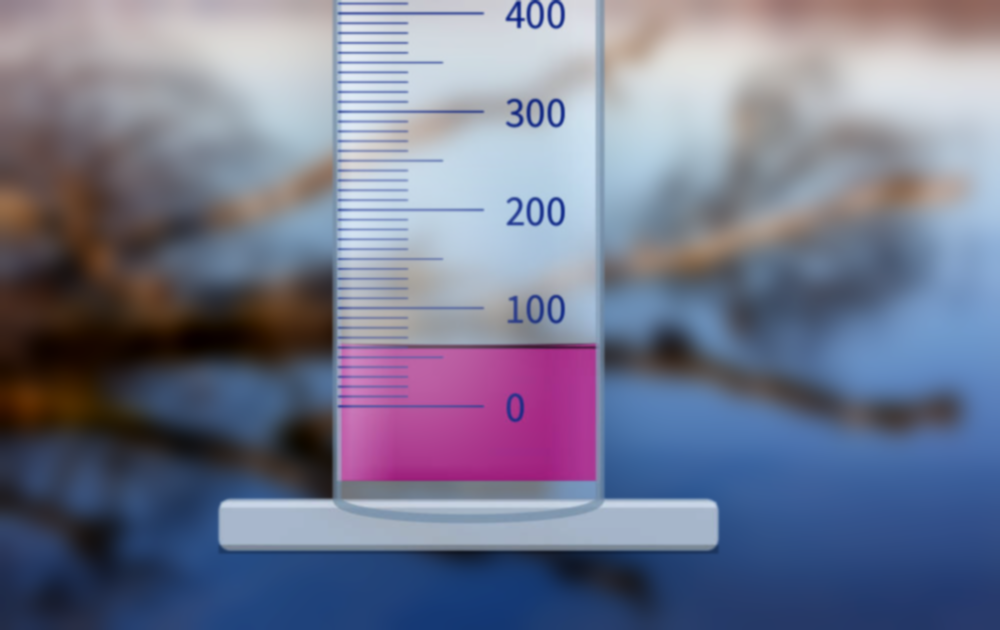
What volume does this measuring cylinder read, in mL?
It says 60 mL
